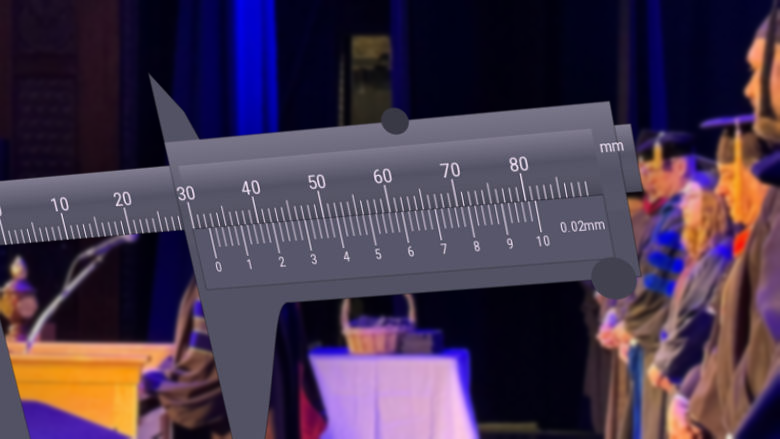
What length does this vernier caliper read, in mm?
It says 32.4 mm
